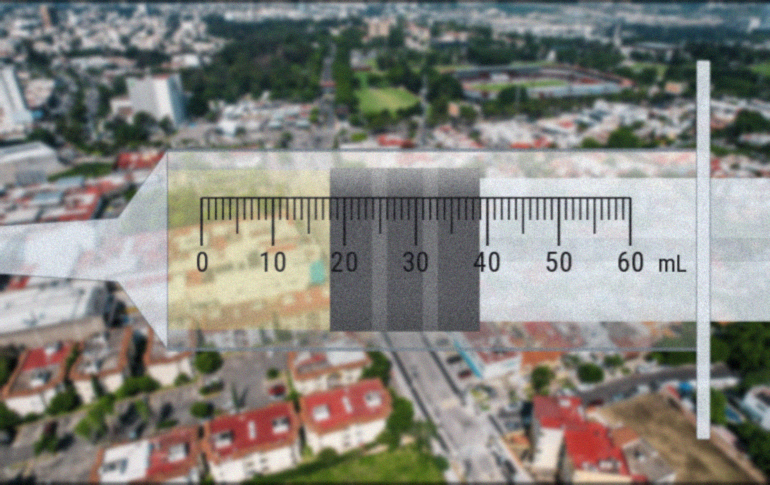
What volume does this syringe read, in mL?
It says 18 mL
